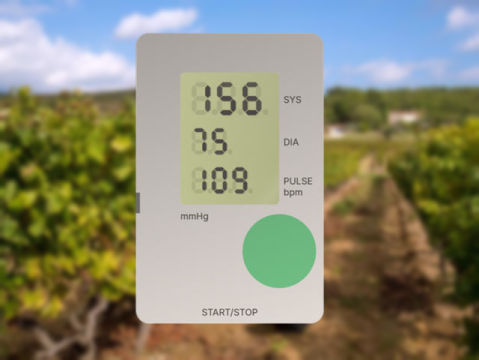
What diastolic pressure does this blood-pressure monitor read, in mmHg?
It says 75 mmHg
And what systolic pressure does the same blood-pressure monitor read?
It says 156 mmHg
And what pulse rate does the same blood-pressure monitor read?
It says 109 bpm
